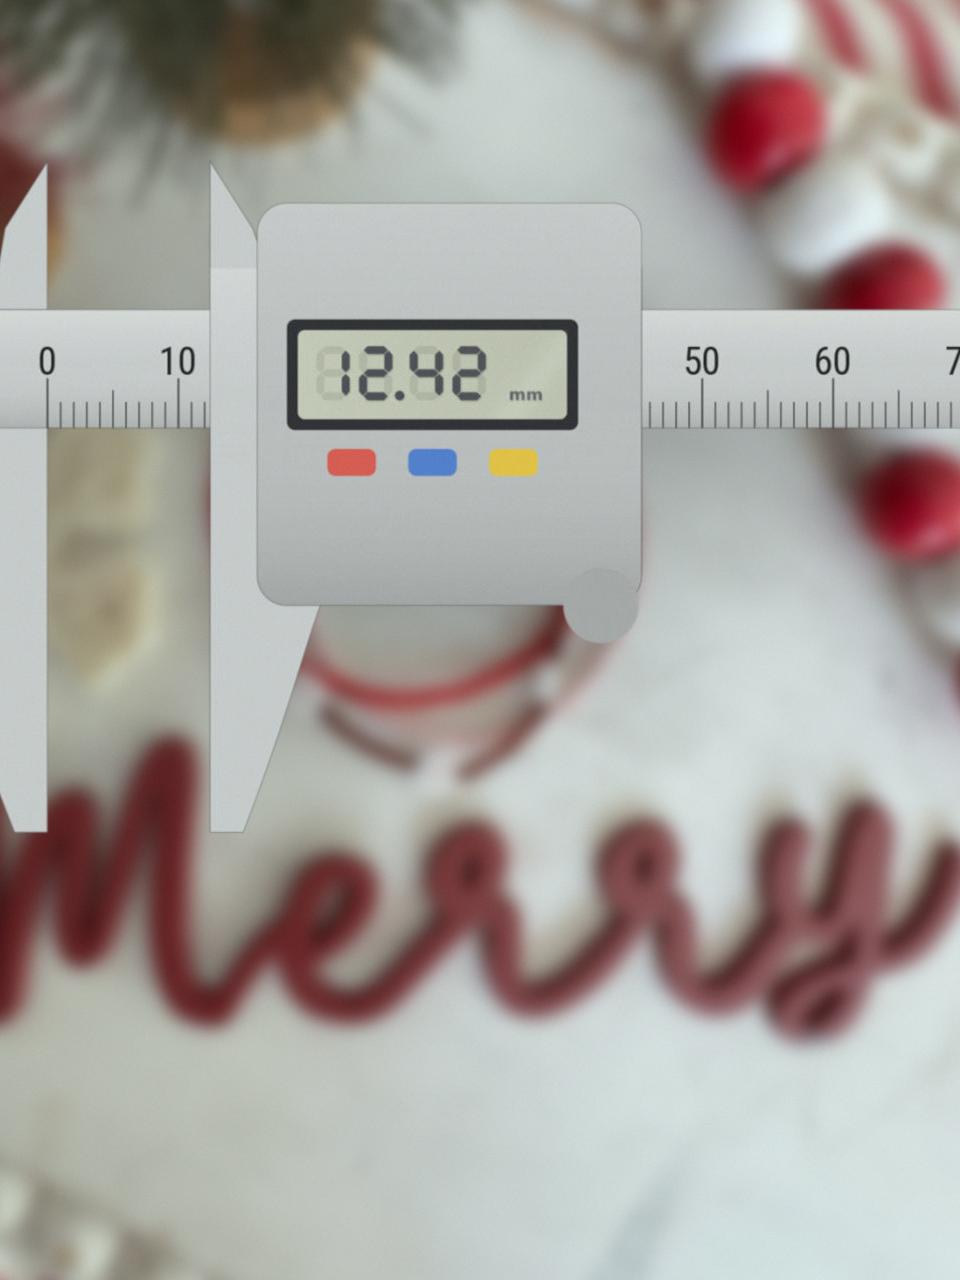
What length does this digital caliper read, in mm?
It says 12.42 mm
